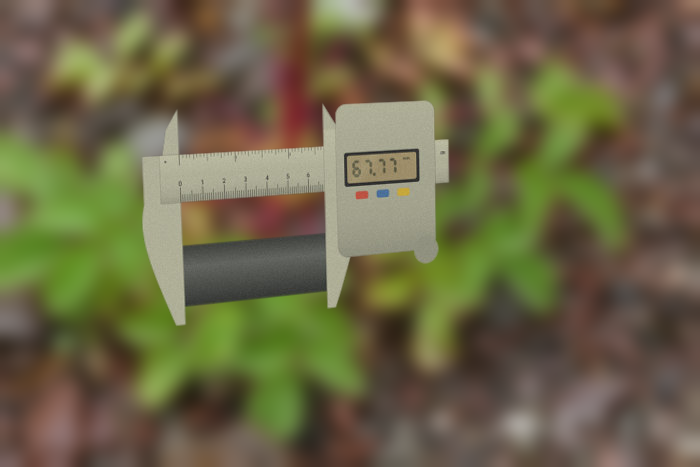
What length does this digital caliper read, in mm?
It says 67.77 mm
